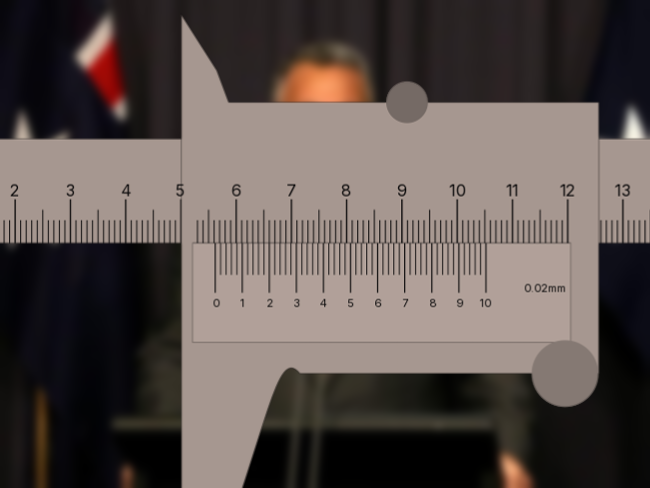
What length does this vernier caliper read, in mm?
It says 56.2 mm
